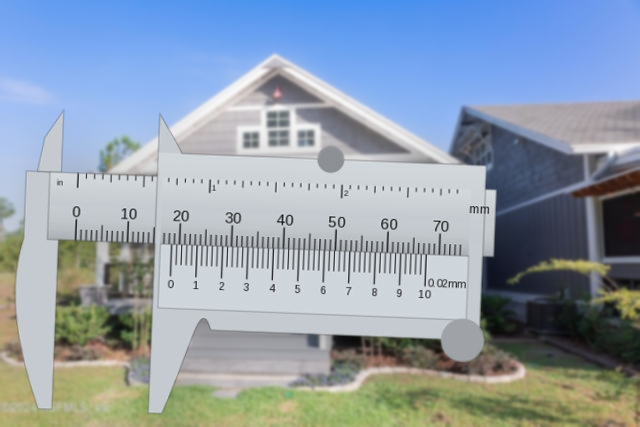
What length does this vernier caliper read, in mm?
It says 18.5 mm
